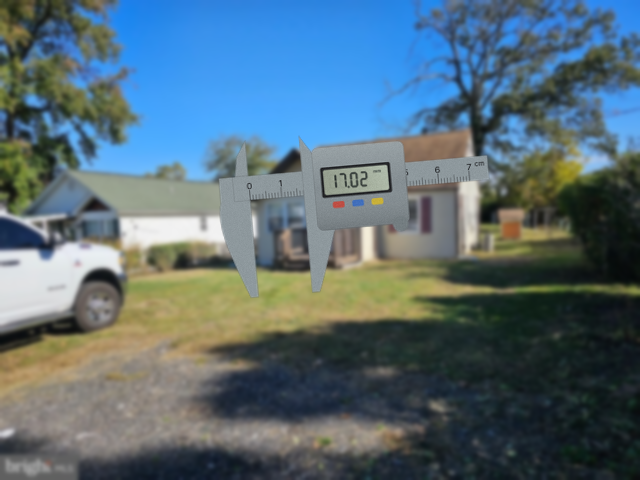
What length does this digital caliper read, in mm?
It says 17.02 mm
